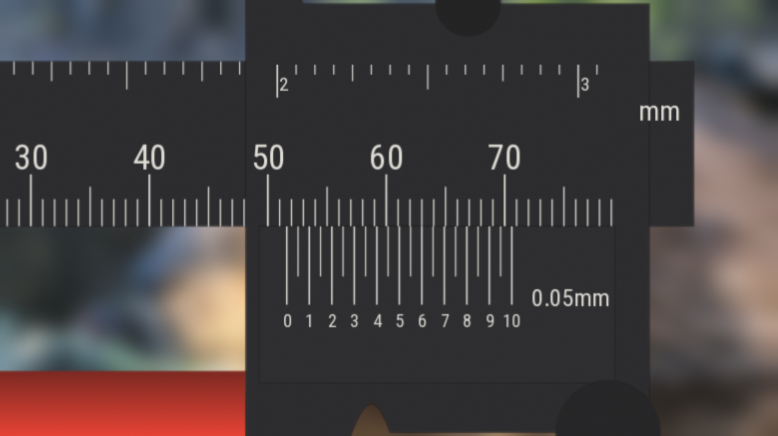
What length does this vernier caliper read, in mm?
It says 51.6 mm
